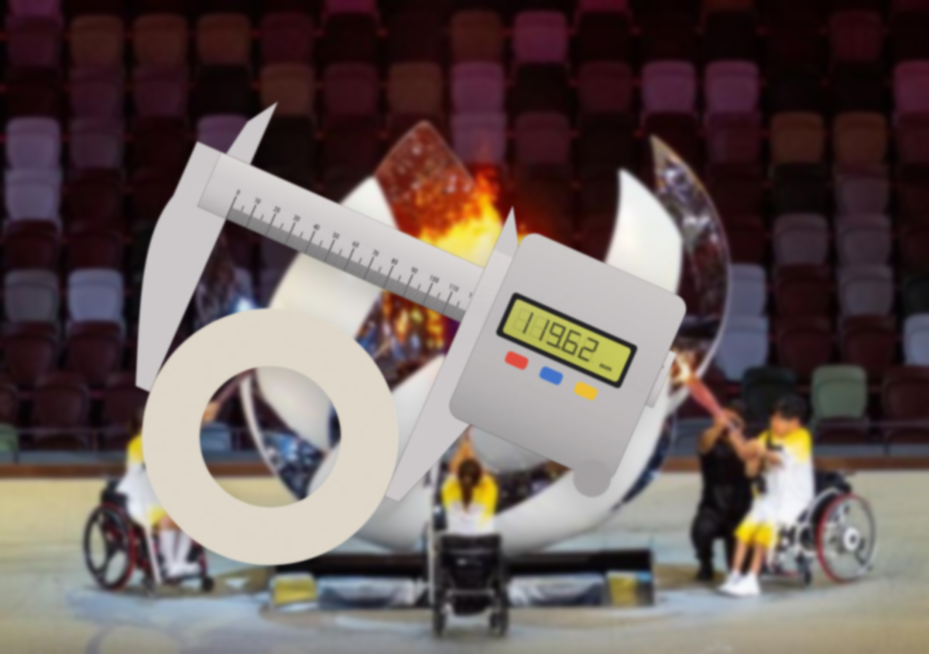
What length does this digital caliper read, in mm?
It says 119.62 mm
